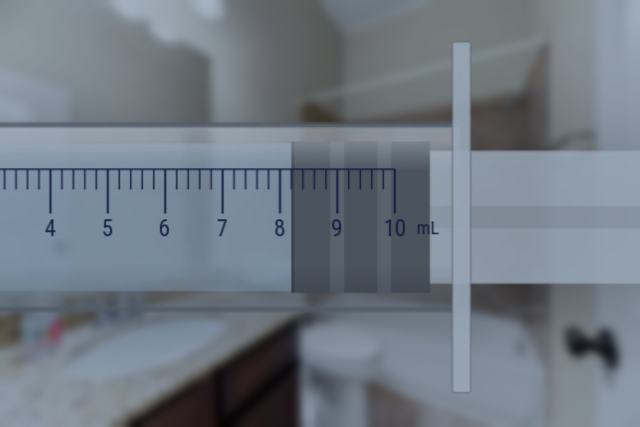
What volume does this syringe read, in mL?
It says 8.2 mL
